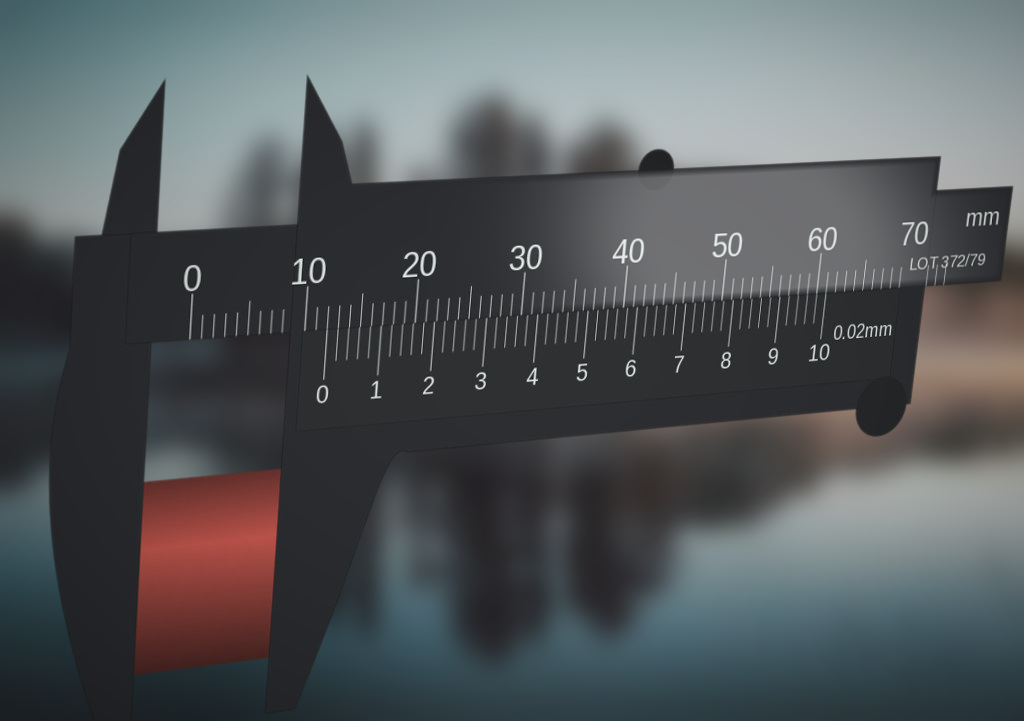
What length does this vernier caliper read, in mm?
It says 12.0 mm
